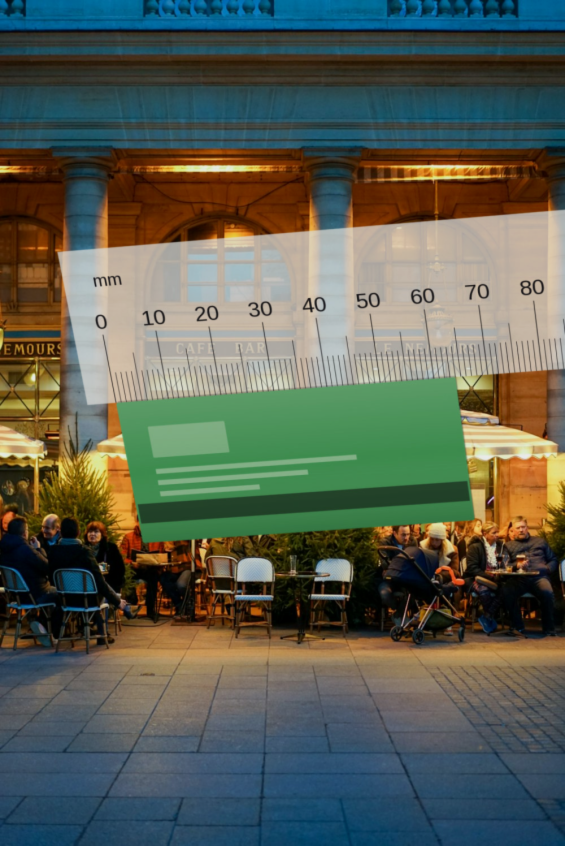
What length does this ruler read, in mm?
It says 64 mm
